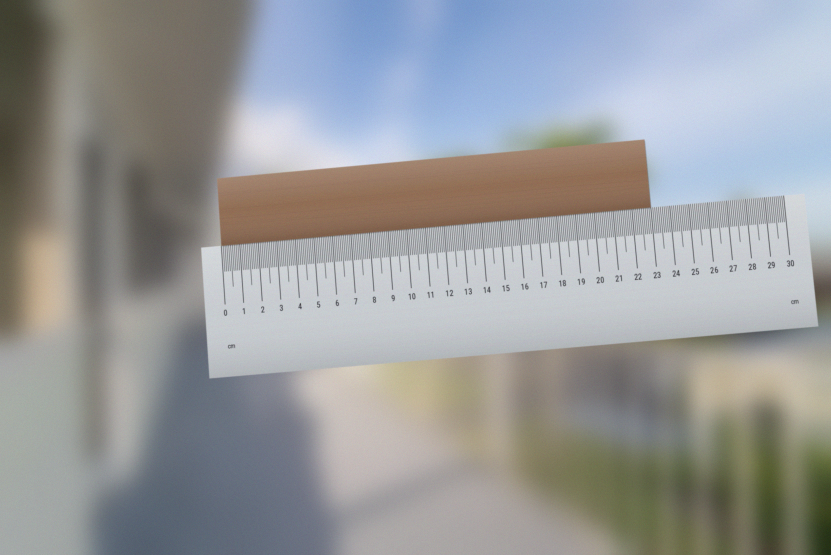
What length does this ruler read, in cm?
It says 23 cm
